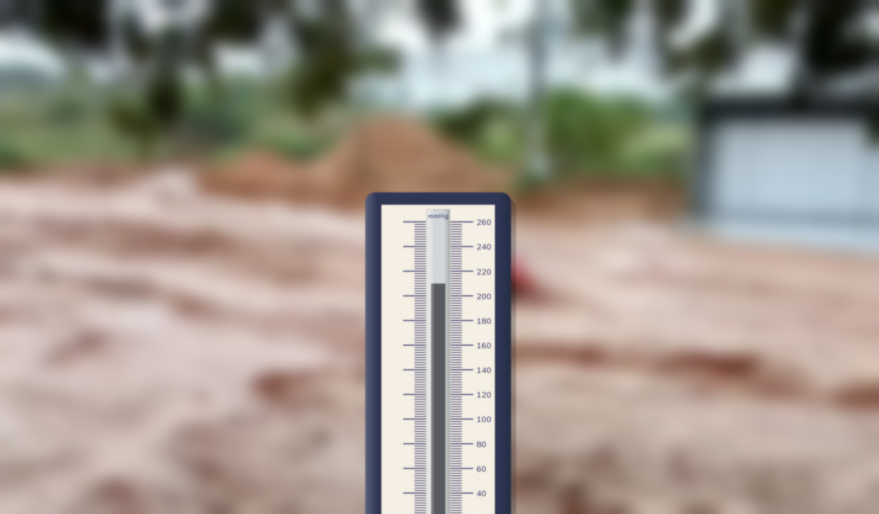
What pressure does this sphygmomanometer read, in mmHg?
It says 210 mmHg
